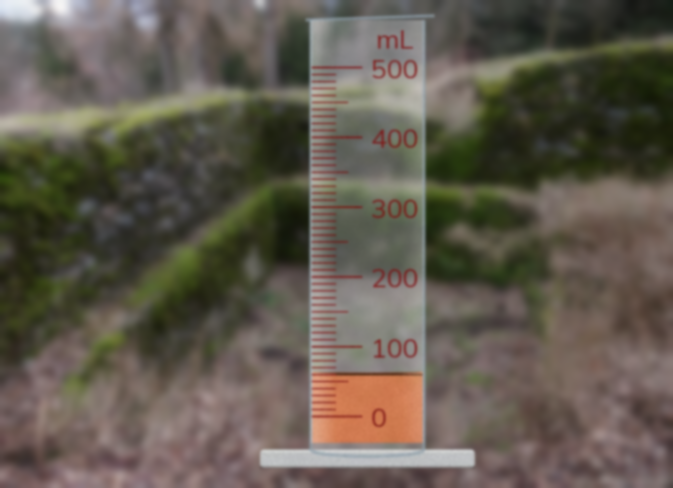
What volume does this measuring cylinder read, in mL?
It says 60 mL
